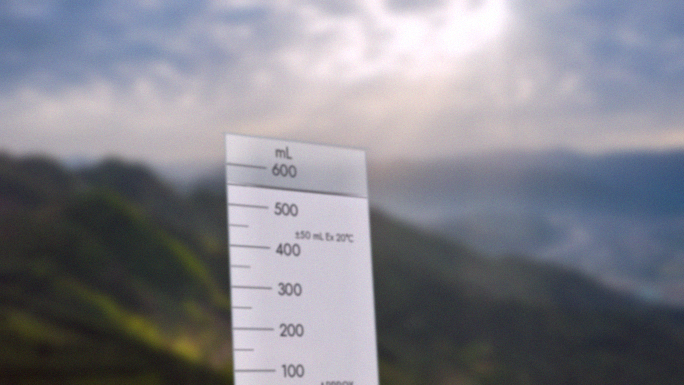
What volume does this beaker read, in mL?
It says 550 mL
